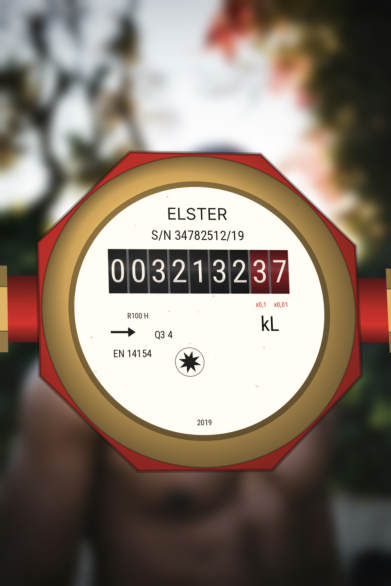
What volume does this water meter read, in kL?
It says 32132.37 kL
